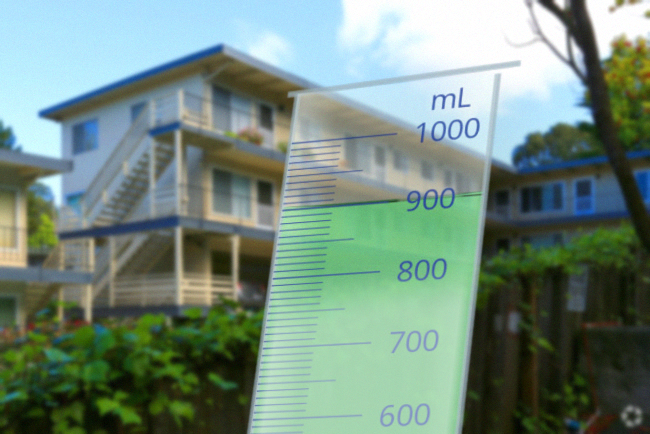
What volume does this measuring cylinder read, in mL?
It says 900 mL
